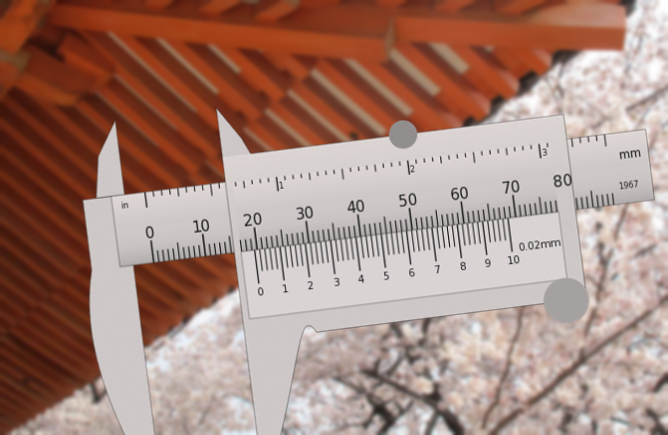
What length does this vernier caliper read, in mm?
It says 19.5 mm
